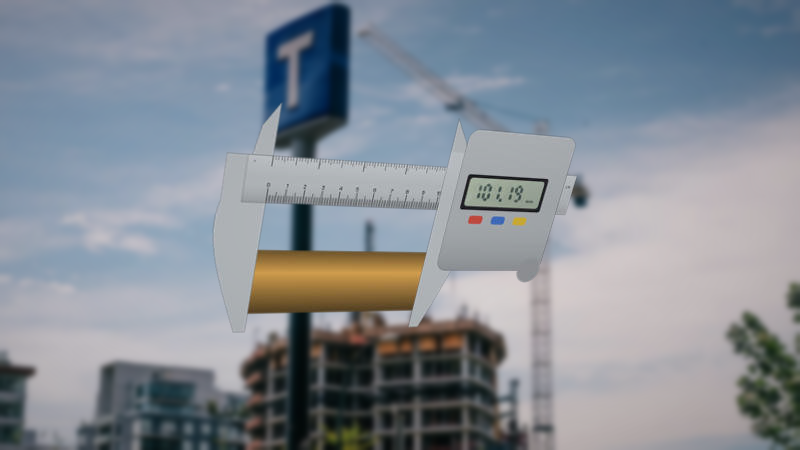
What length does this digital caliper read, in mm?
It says 101.19 mm
